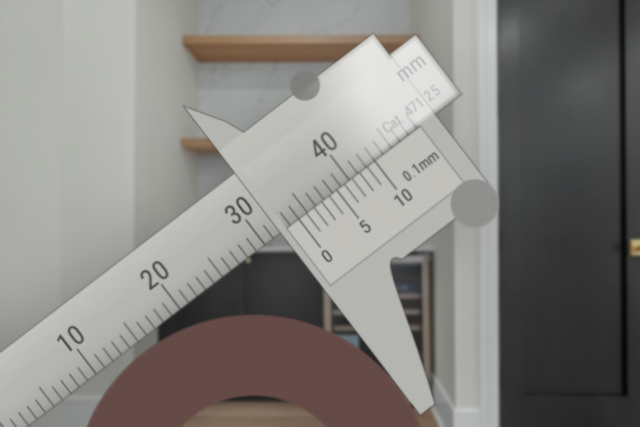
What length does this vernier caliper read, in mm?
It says 34.0 mm
